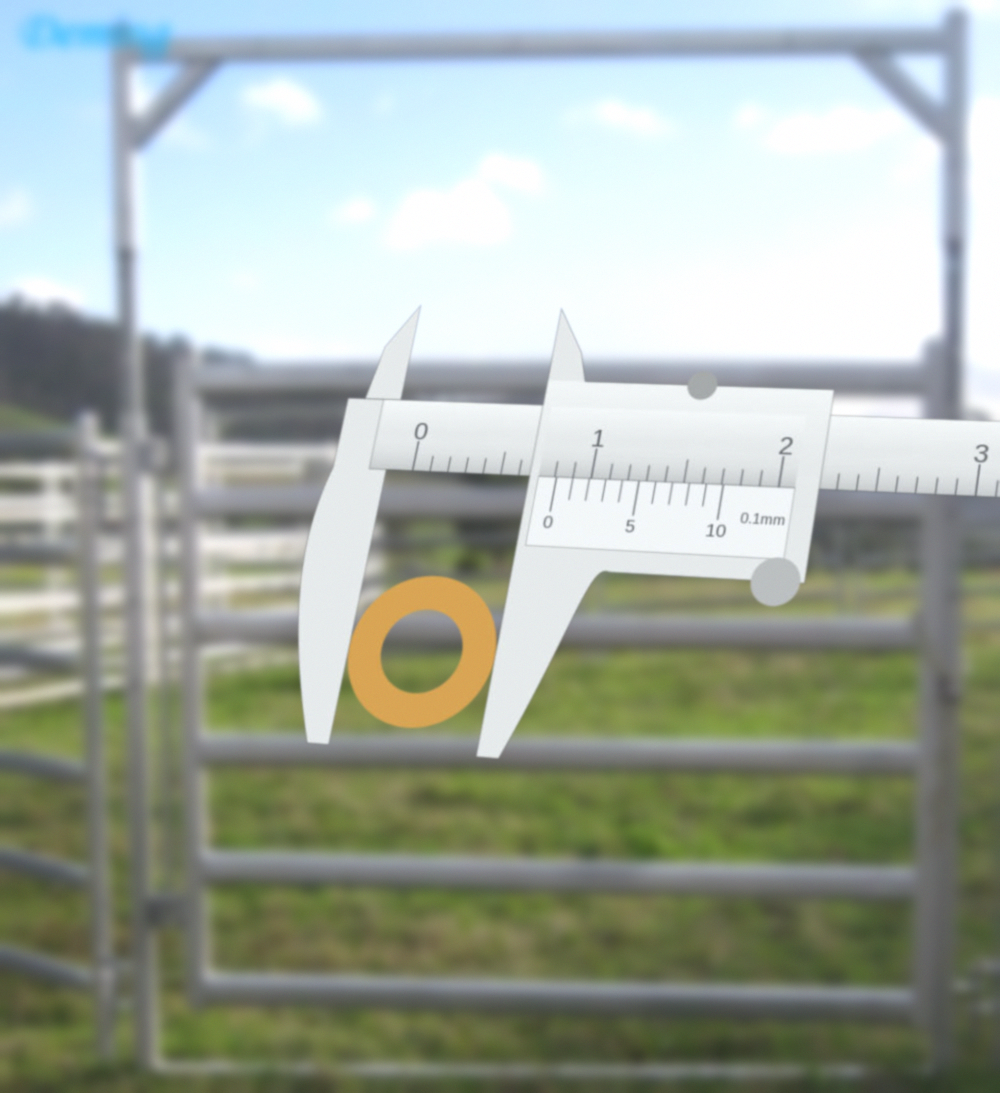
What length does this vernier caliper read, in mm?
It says 8.1 mm
